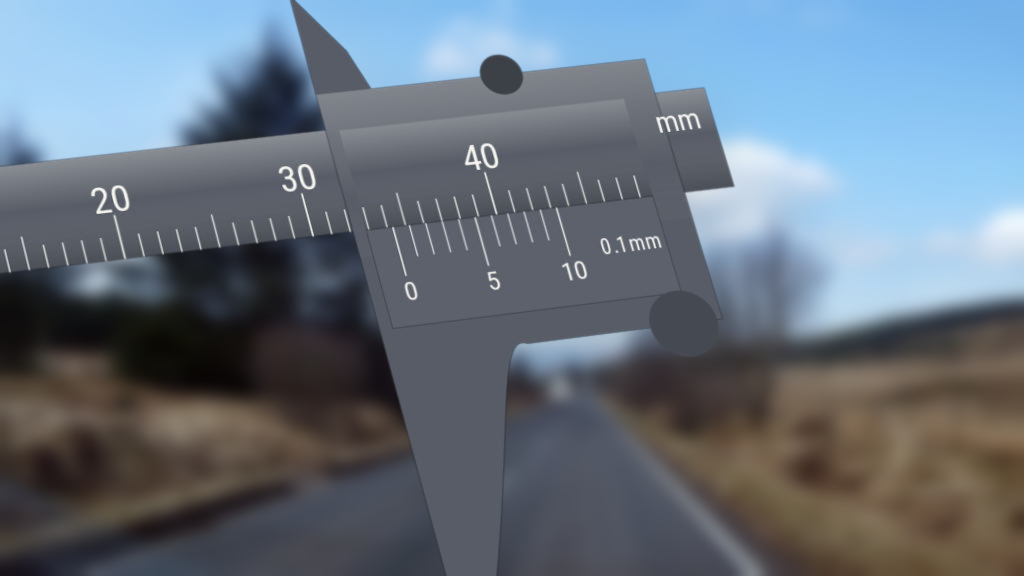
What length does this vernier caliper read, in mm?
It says 34.3 mm
